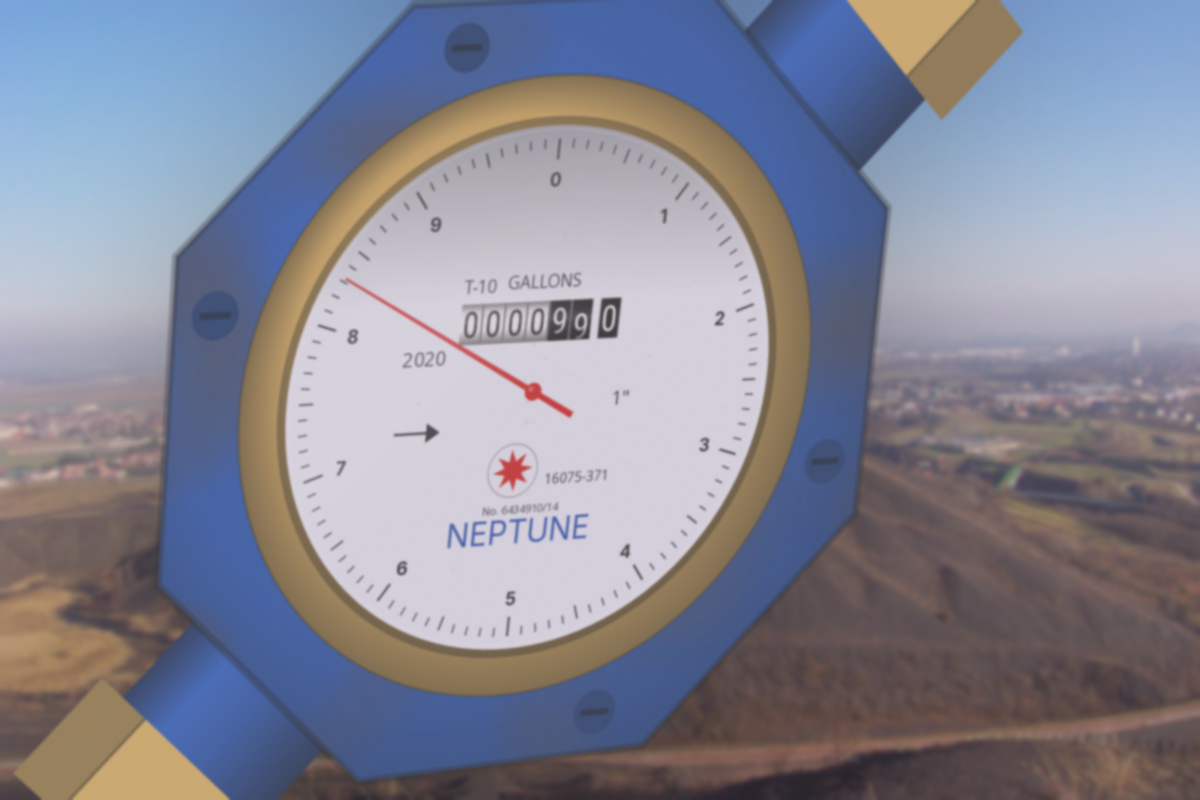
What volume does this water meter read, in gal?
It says 988.3 gal
